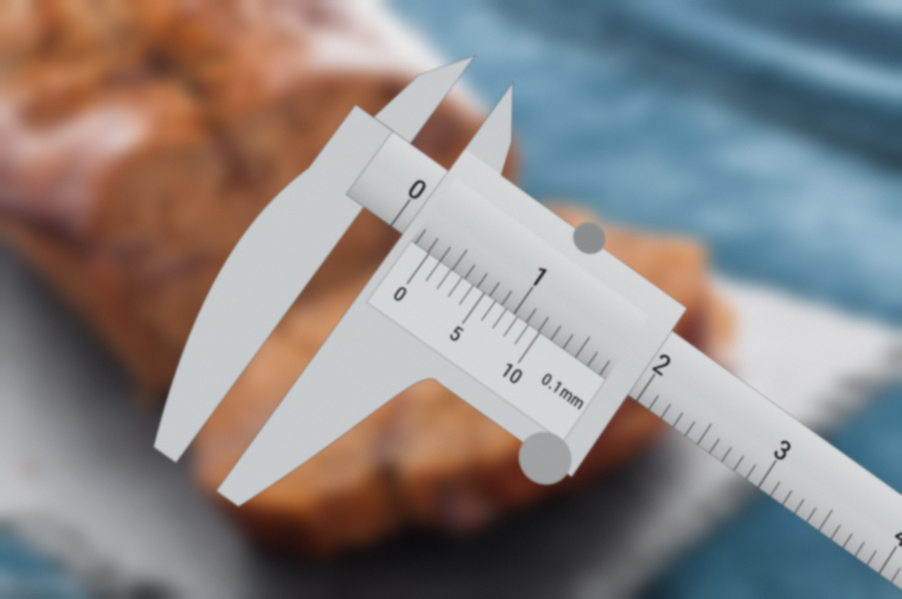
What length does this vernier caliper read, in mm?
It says 3.1 mm
